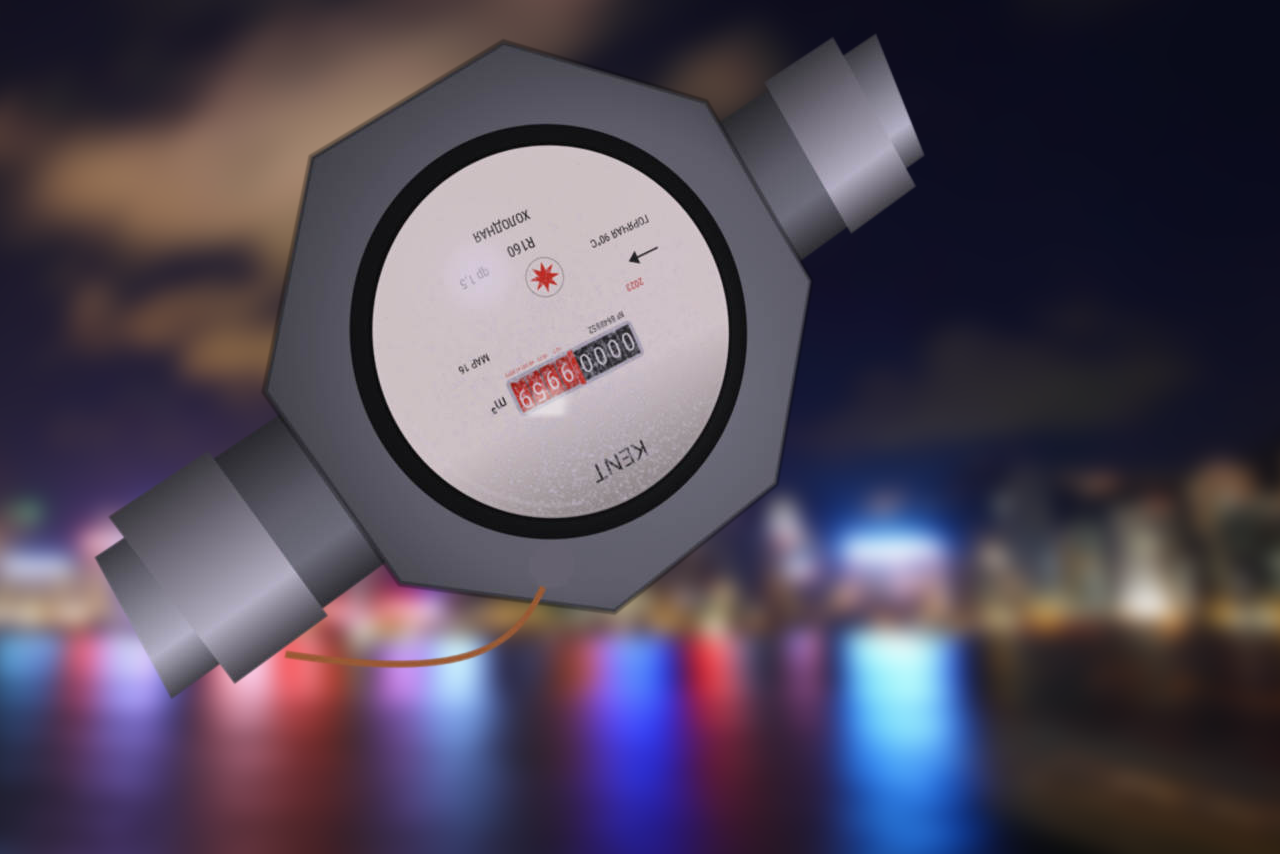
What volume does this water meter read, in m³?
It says 0.9959 m³
